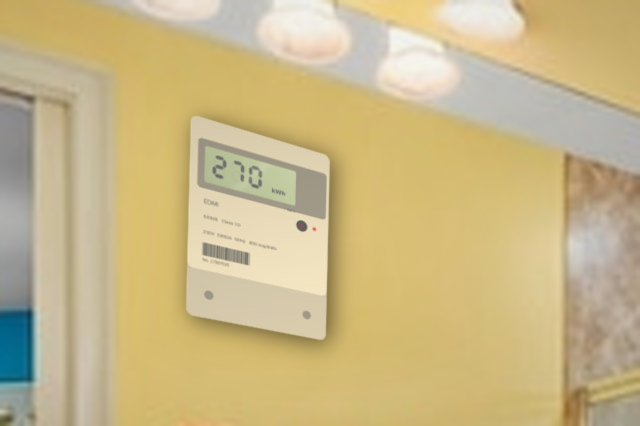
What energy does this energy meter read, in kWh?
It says 270 kWh
